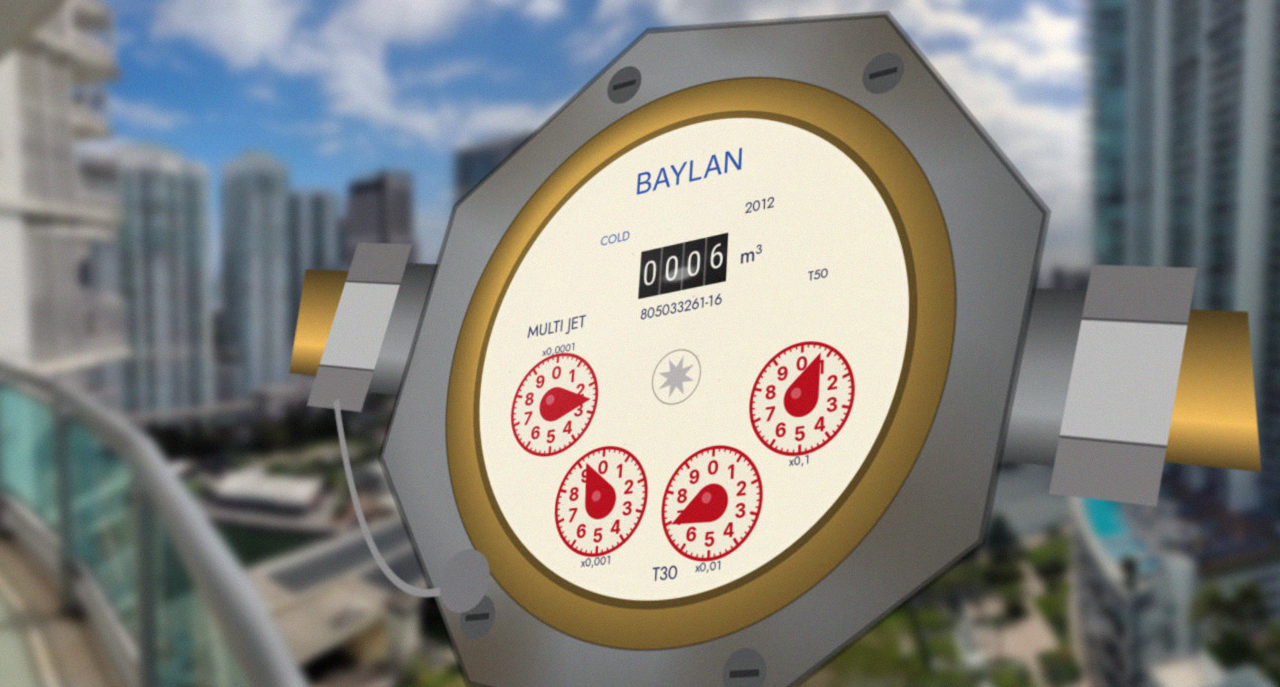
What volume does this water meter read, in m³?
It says 6.0692 m³
